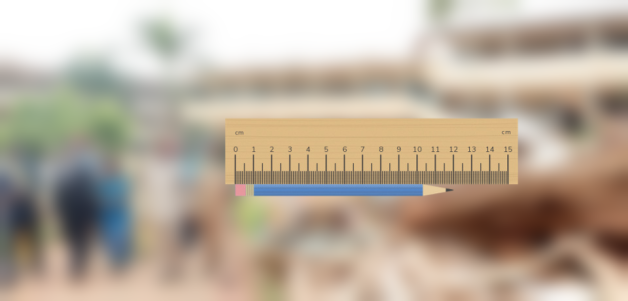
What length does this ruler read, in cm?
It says 12 cm
